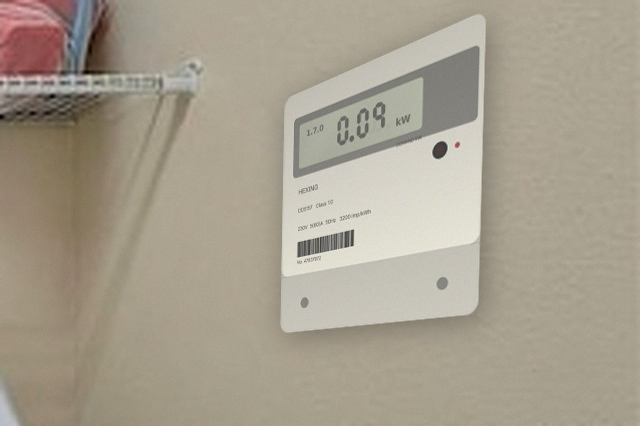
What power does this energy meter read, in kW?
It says 0.09 kW
